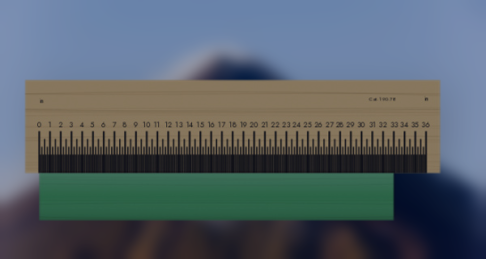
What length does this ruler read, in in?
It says 33 in
